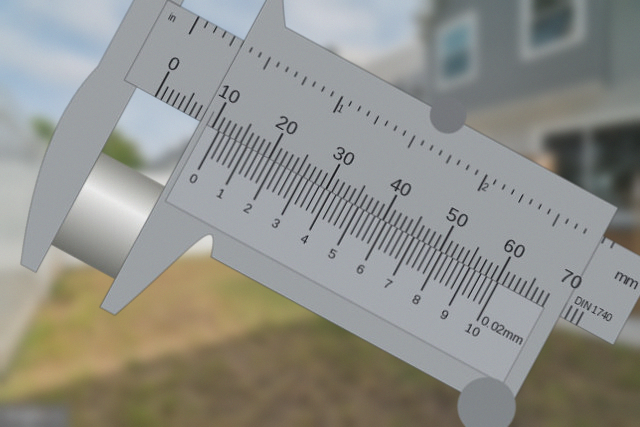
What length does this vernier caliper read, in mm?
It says 11.2 mm
